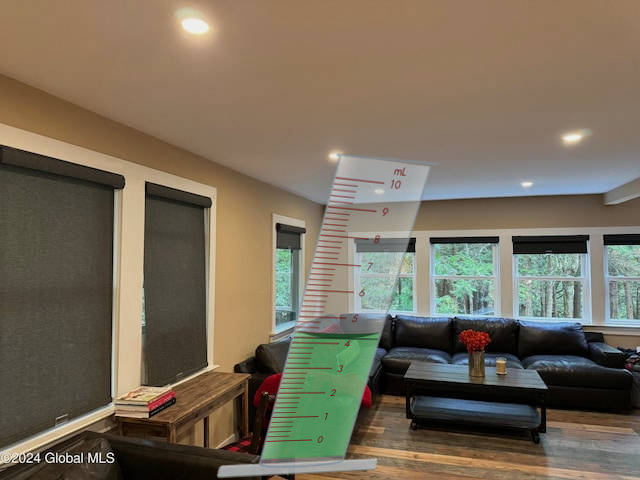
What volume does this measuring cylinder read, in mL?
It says 4.2 mL
